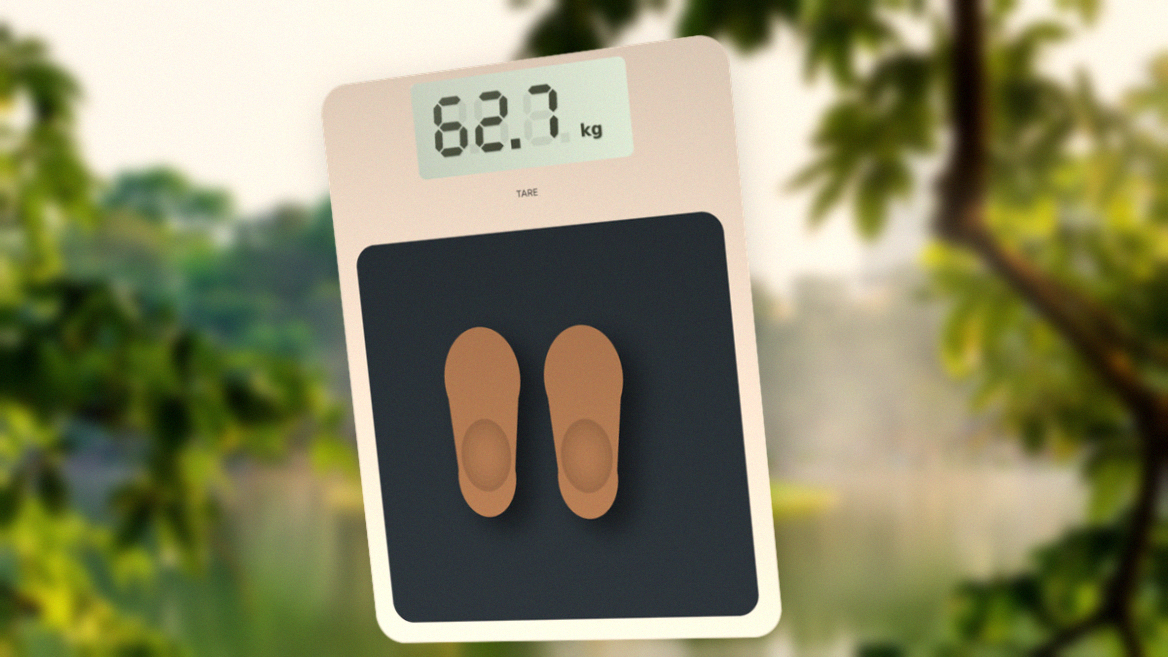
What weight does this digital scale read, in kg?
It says 62.7 kg
